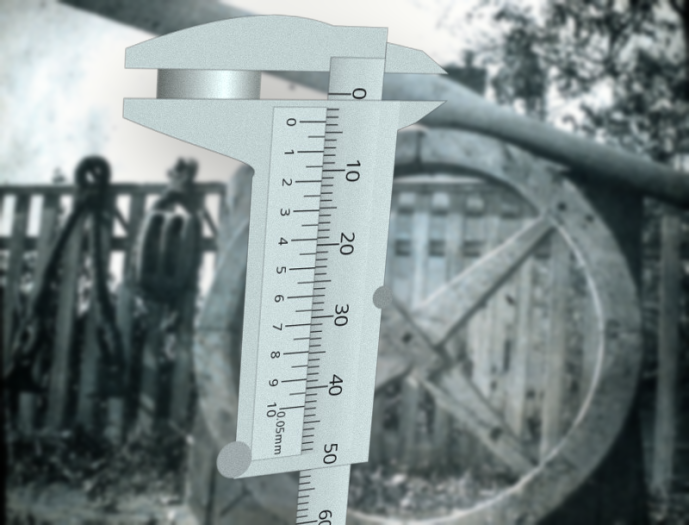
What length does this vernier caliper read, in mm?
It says 3.6 mm
